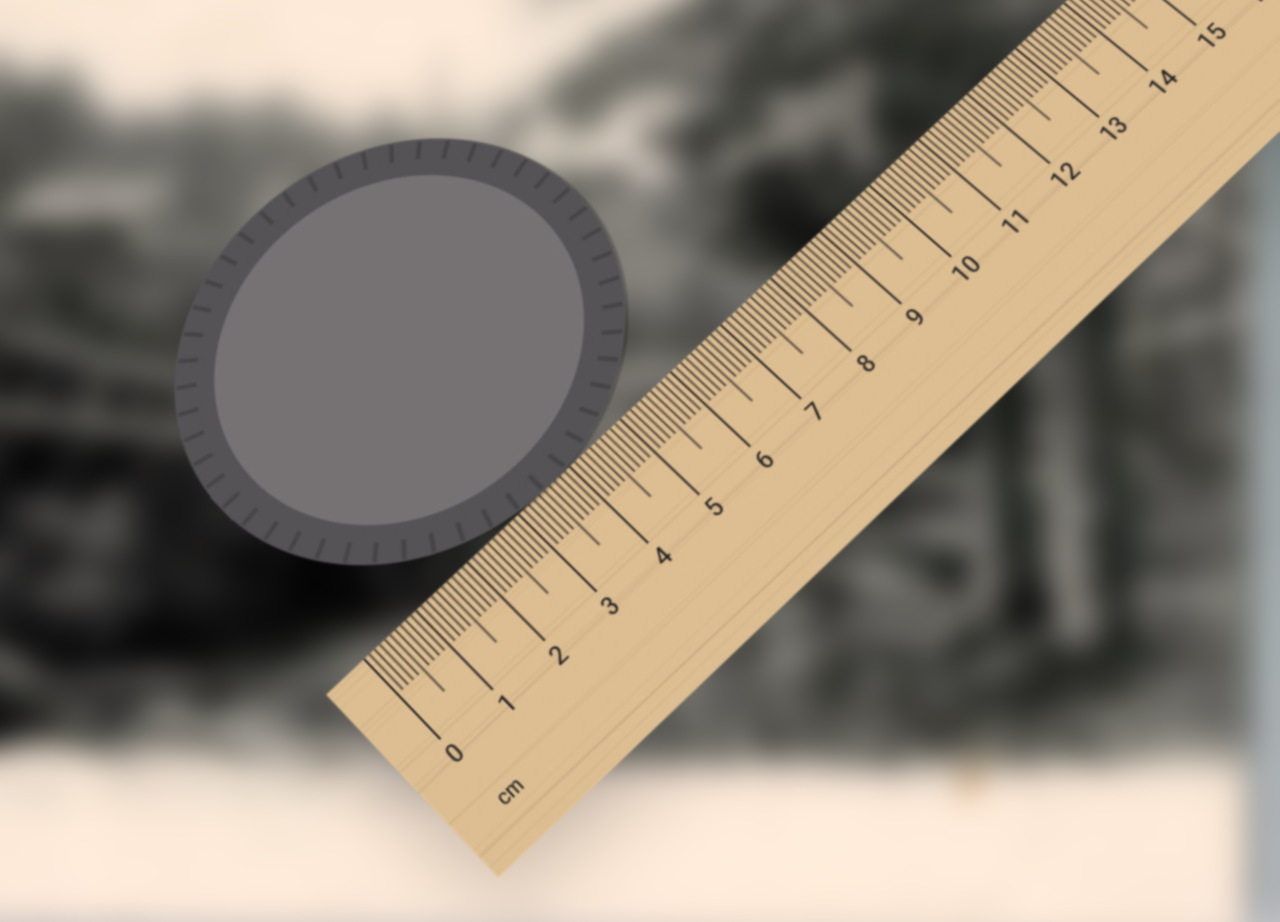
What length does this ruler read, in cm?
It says 7 cm
